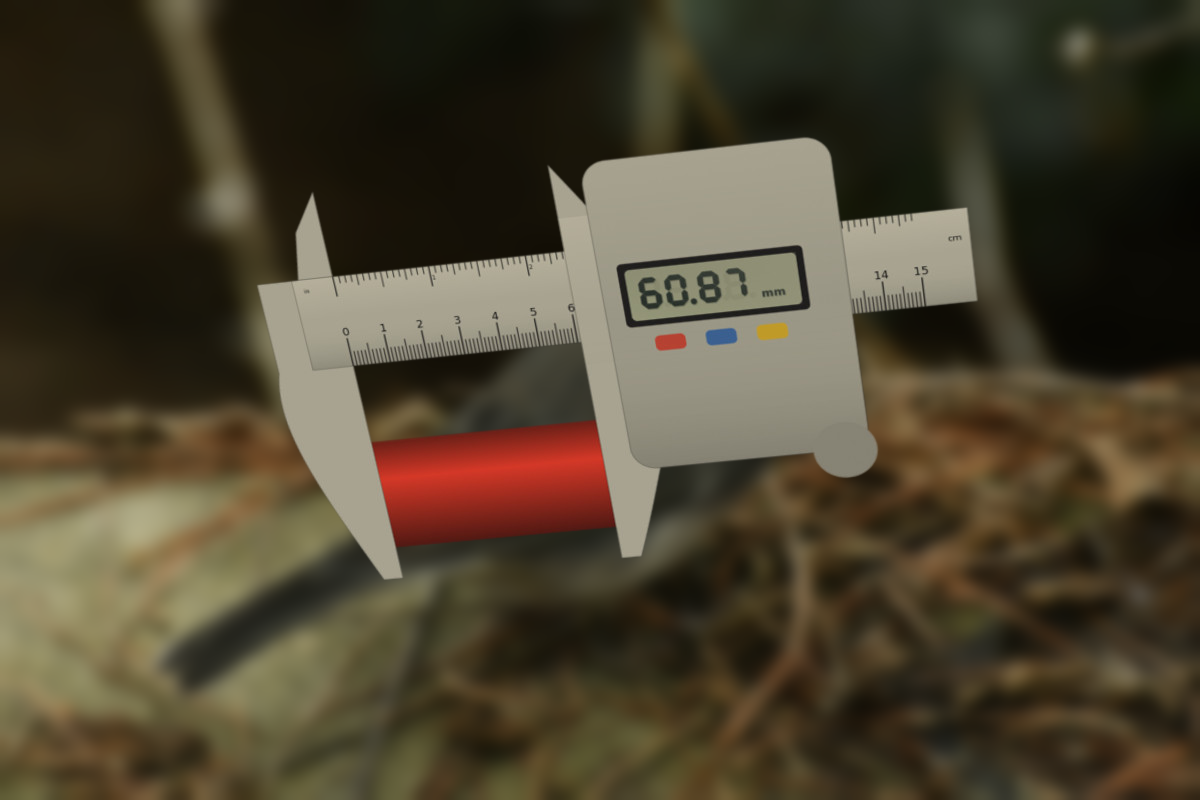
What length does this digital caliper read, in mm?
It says 60.87 mm
